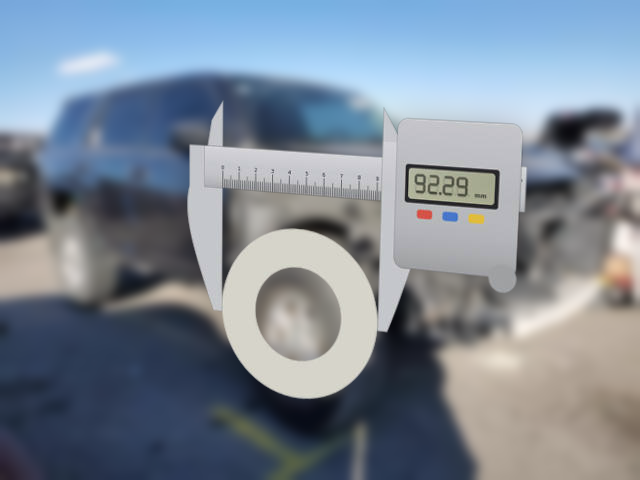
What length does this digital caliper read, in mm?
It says 92.29 mm
